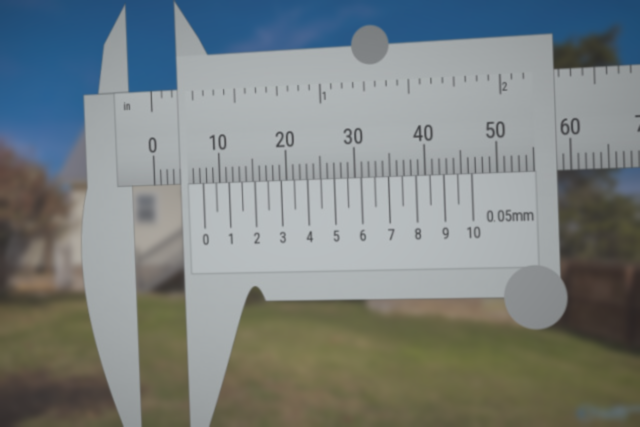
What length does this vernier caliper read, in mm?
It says 7.5 mm
